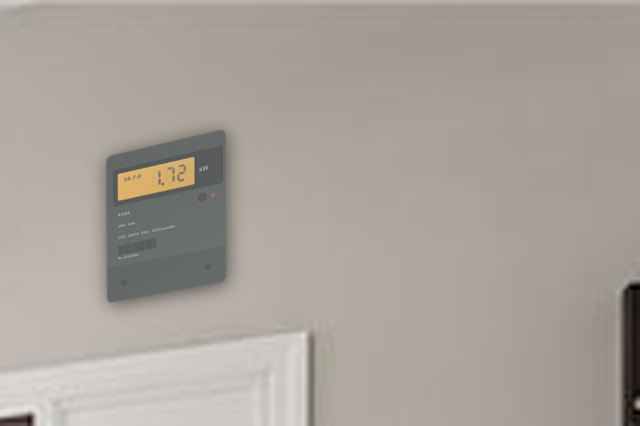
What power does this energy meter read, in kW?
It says 1.72 kW
